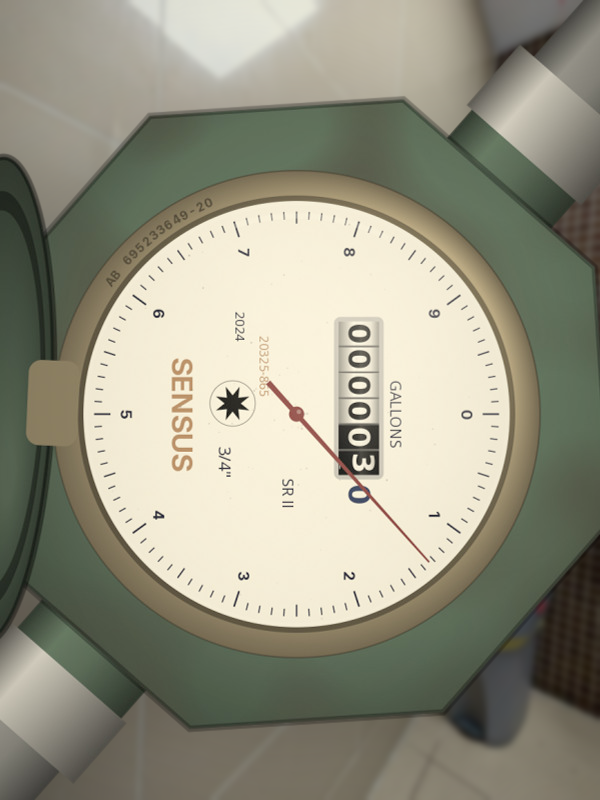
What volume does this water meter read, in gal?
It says 31.3 gal
